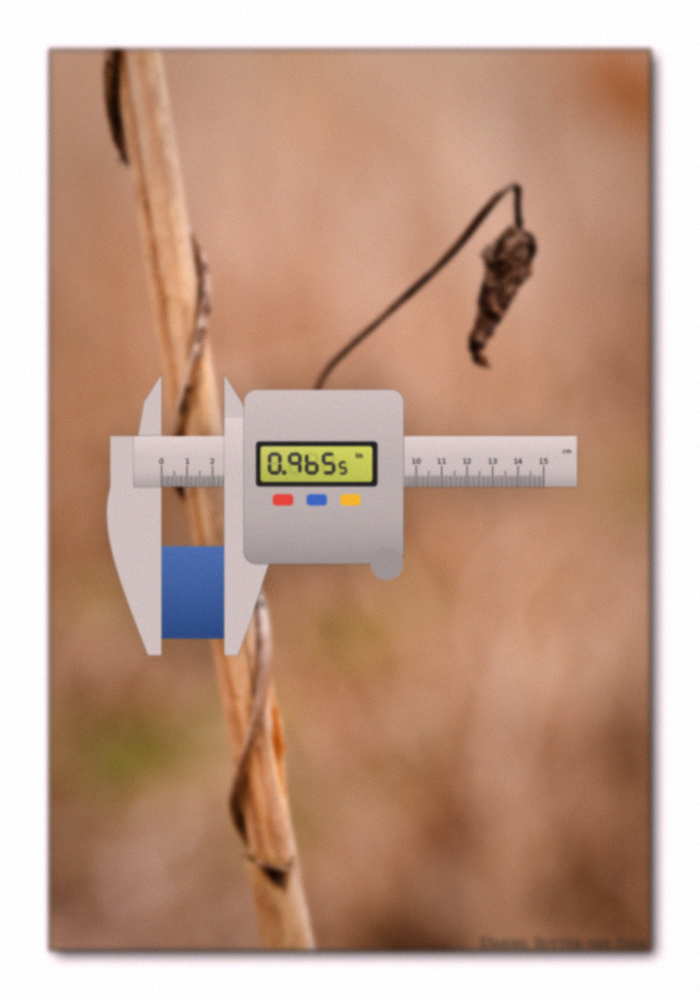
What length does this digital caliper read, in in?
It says 0.9655 in
